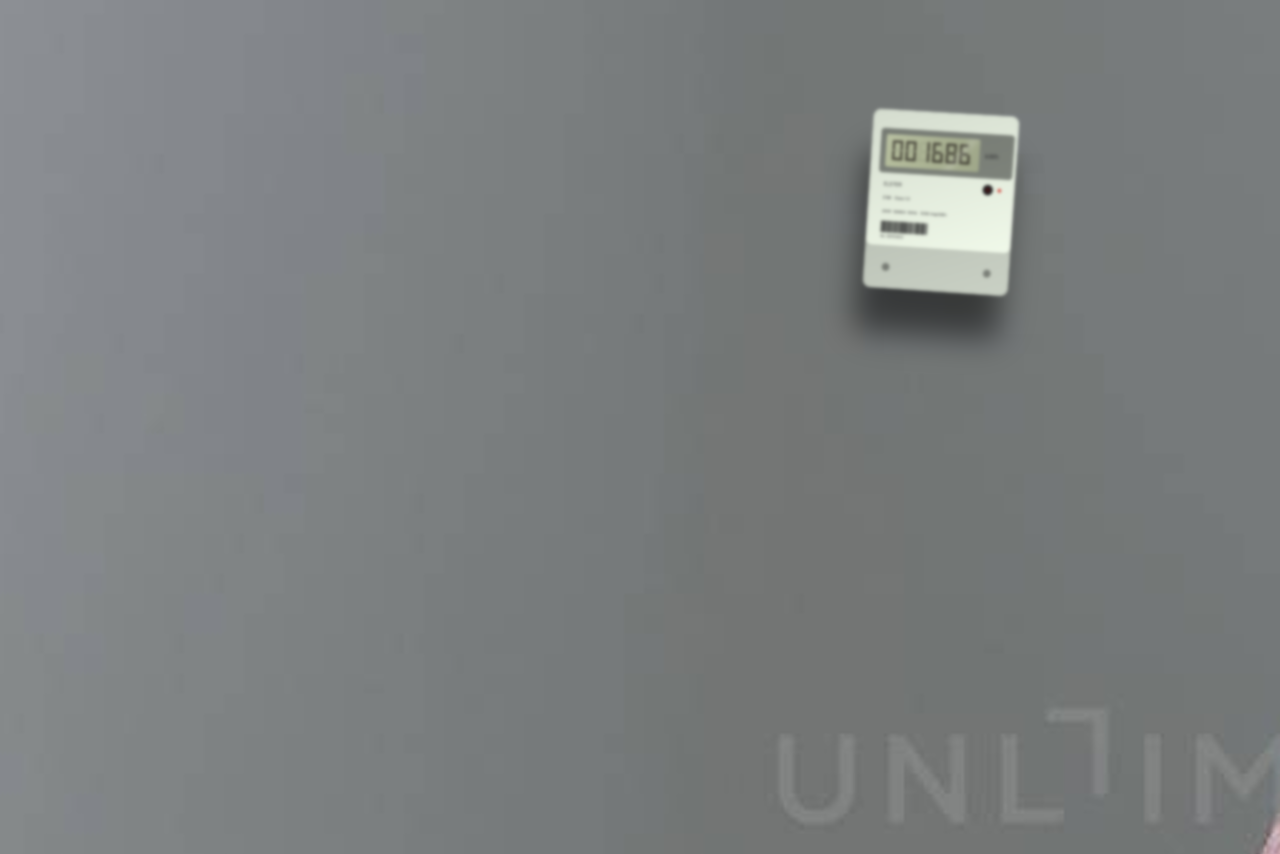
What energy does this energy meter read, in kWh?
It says 1686 kWh
